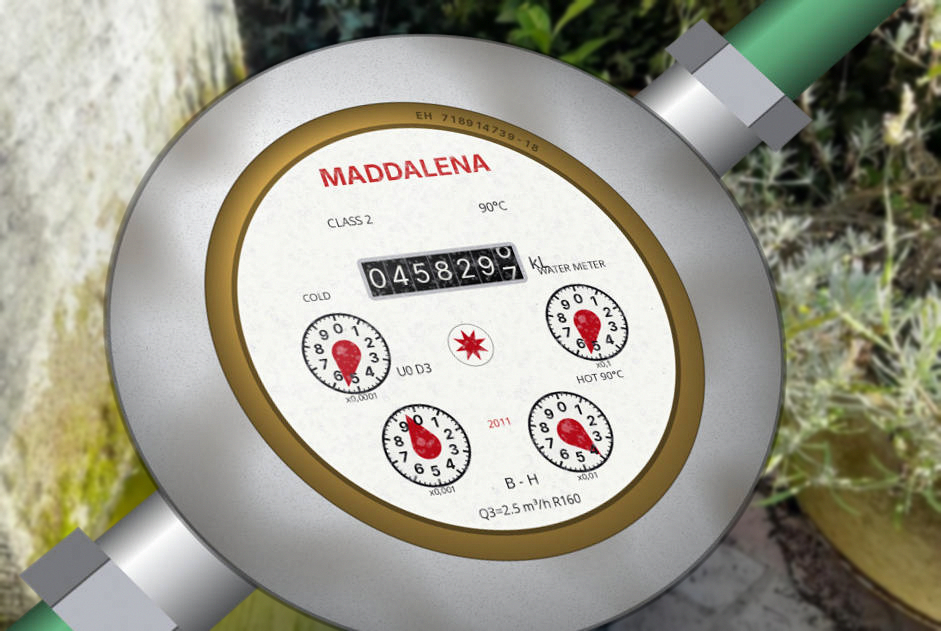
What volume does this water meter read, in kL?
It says 458296.5395 kL
